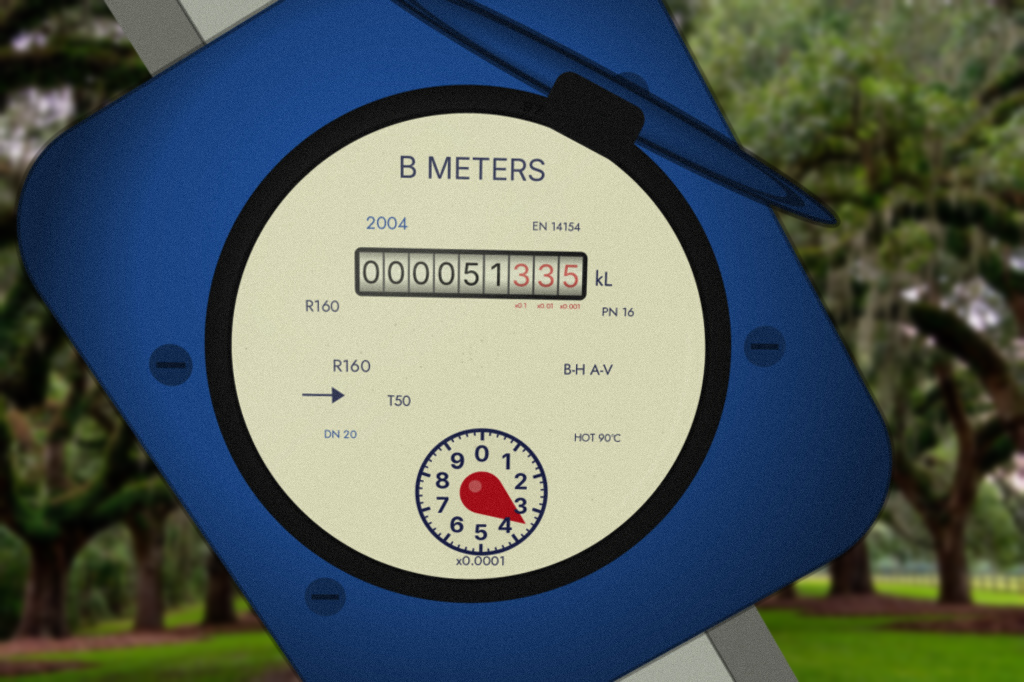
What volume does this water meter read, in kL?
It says 51.3353 kL
